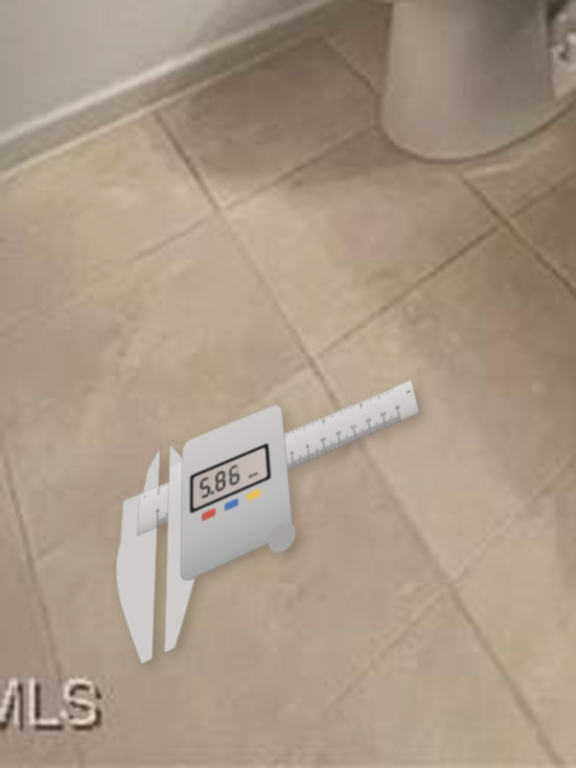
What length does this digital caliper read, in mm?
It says 5.86 mm
